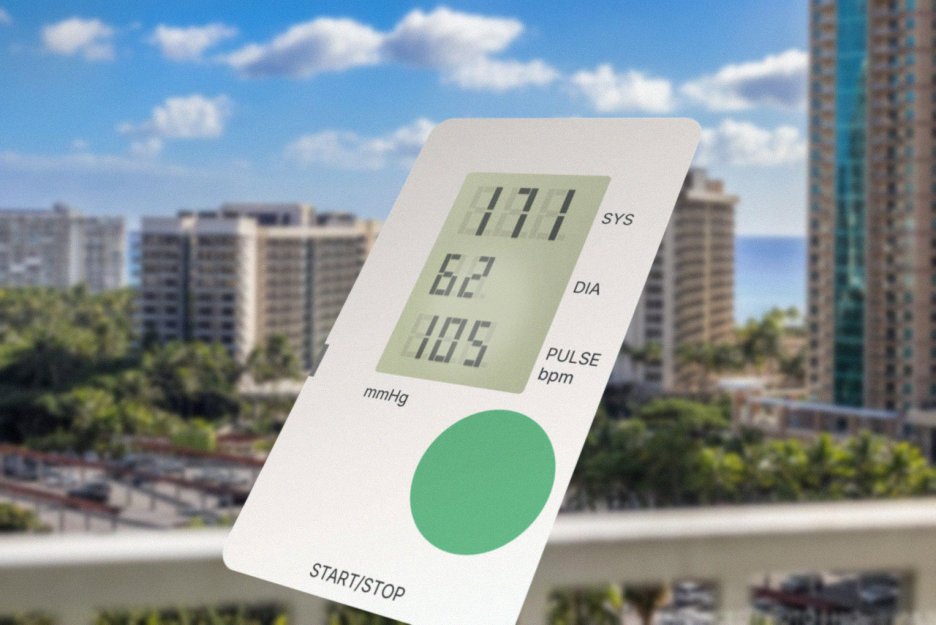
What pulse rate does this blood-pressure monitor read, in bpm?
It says 105 bpm
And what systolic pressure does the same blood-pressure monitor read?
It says 171 mmHg
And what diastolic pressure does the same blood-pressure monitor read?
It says 62 mmHg
